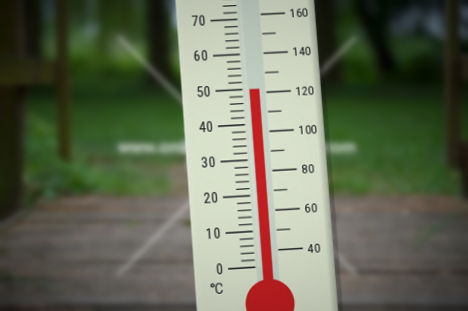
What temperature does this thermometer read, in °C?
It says 50 °C
